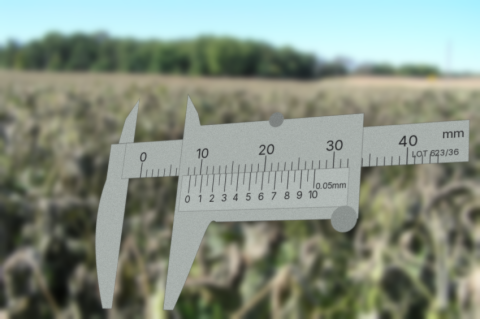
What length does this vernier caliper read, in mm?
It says 8.4 mm
